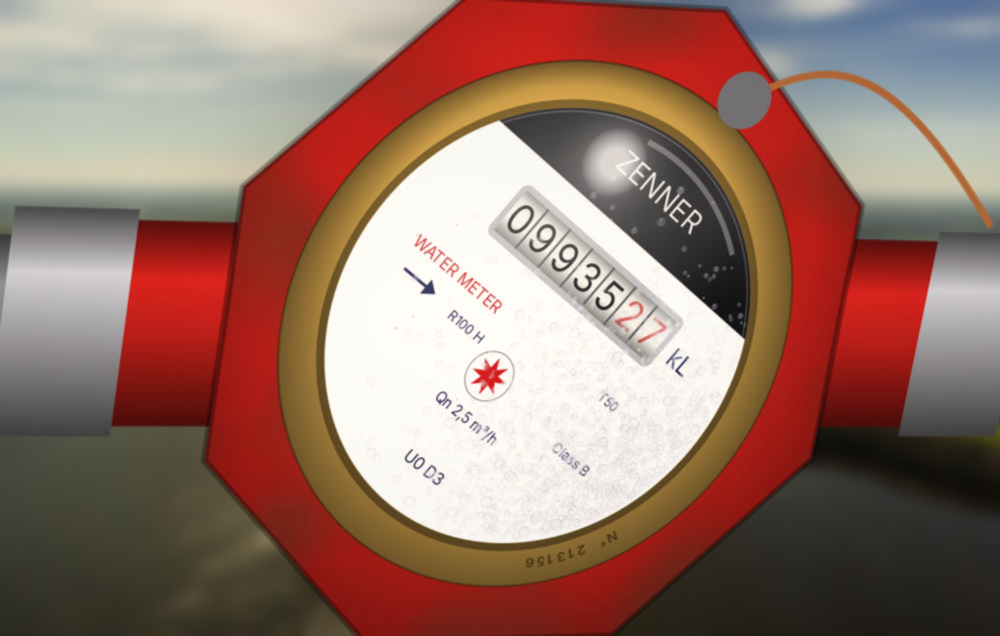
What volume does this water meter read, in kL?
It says 9935.27 kL
